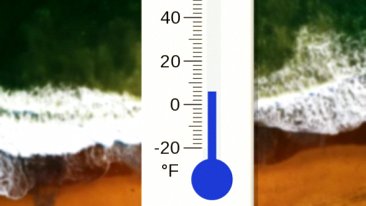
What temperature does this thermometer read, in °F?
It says 6 °F
